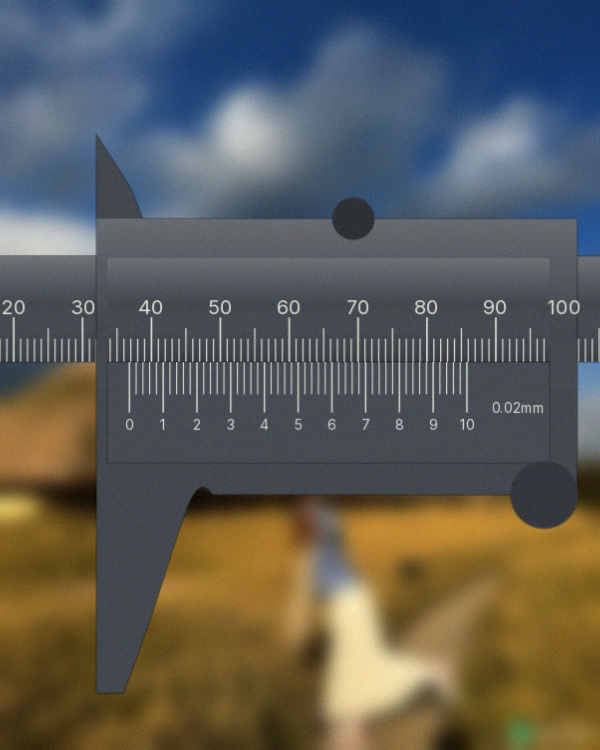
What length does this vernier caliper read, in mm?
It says 36.8 mm
